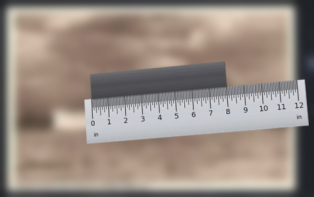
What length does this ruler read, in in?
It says 8 in
